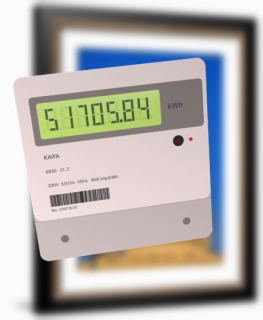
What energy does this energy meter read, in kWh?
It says 51705.84 kWh
